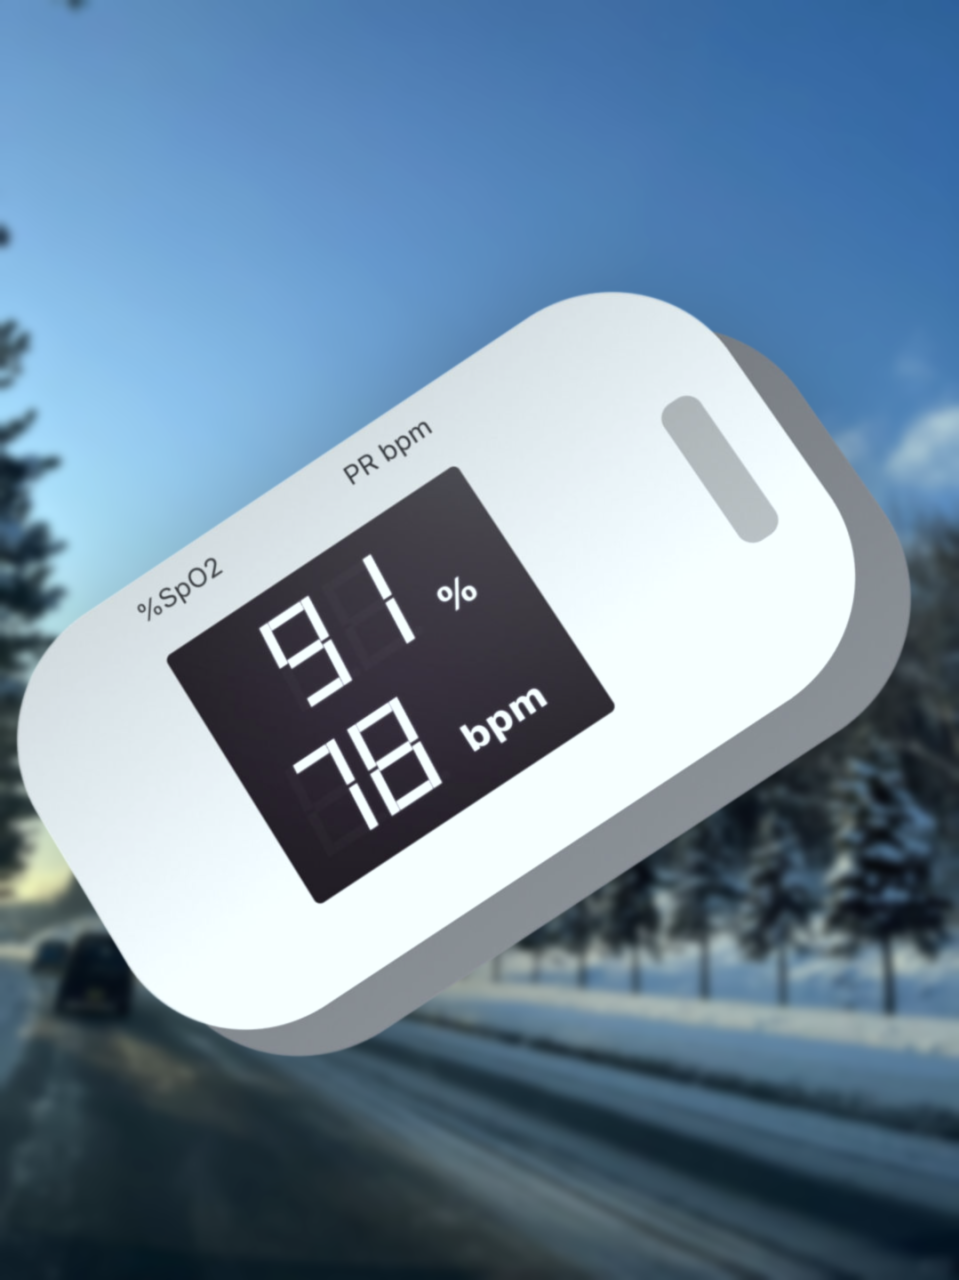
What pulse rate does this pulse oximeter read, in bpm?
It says 78 bpm
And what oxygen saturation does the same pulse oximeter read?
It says 91 %
